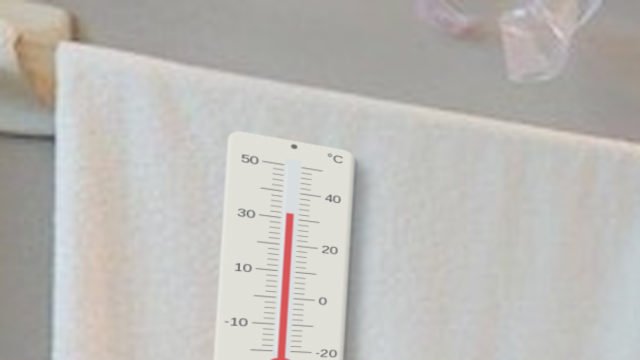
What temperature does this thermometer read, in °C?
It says 32 °C
